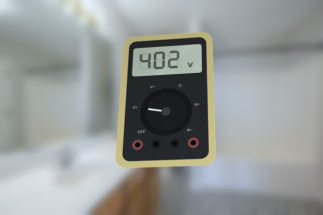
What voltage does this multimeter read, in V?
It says 402 V
